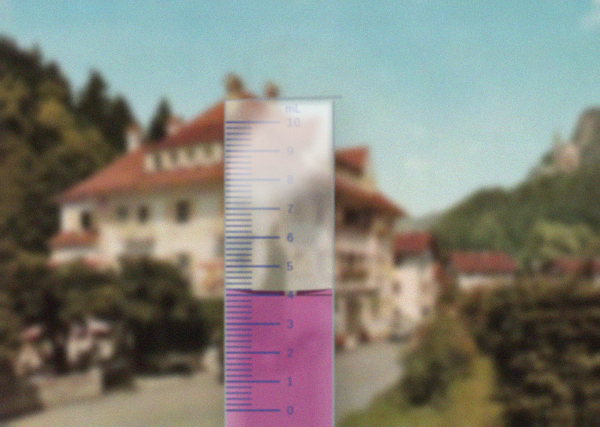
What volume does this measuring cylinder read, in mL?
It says 4 mL
